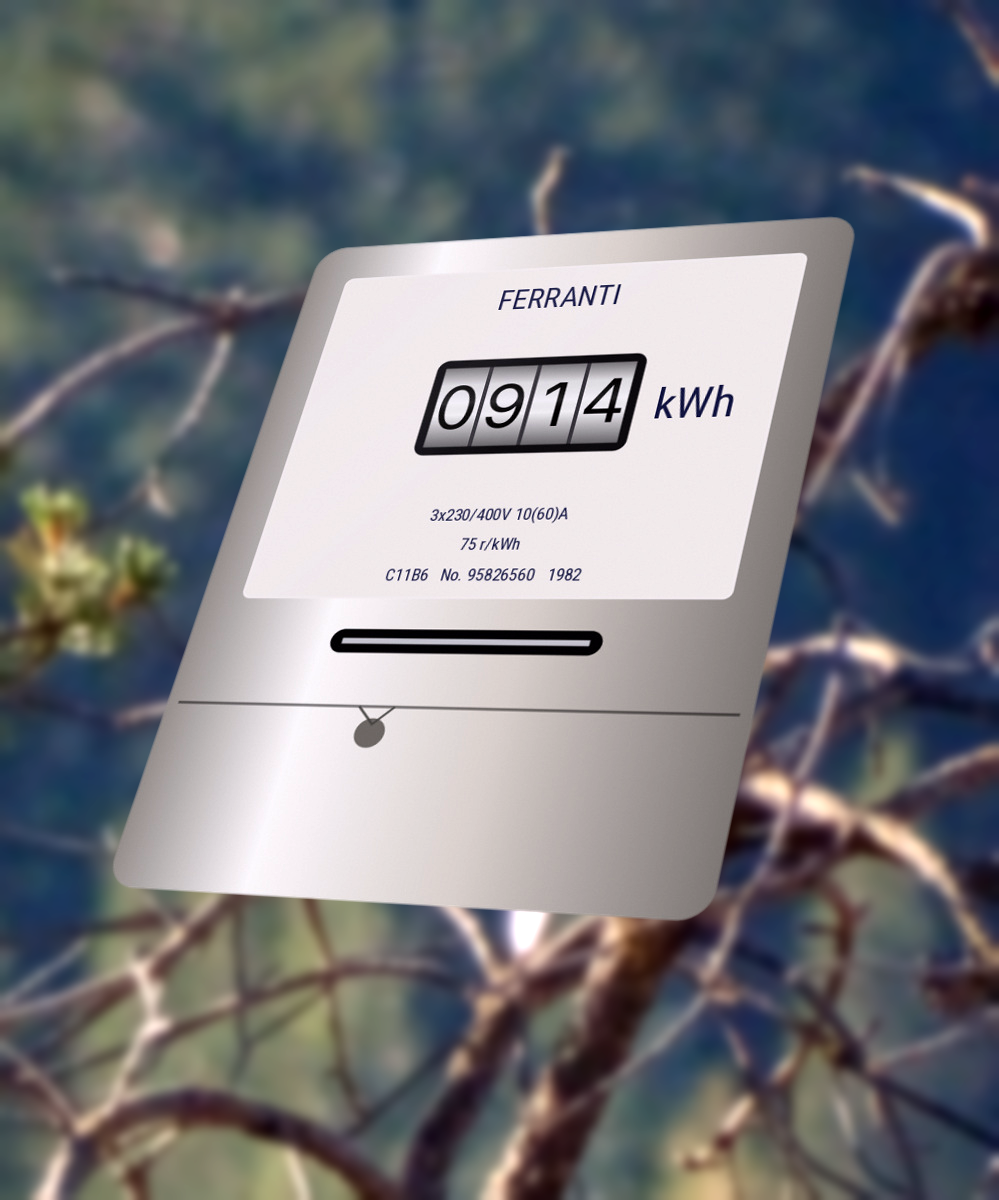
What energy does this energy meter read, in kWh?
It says 914 kWh
